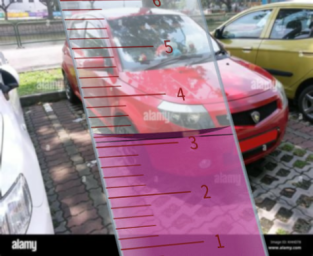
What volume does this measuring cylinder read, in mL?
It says 3.1 mL
